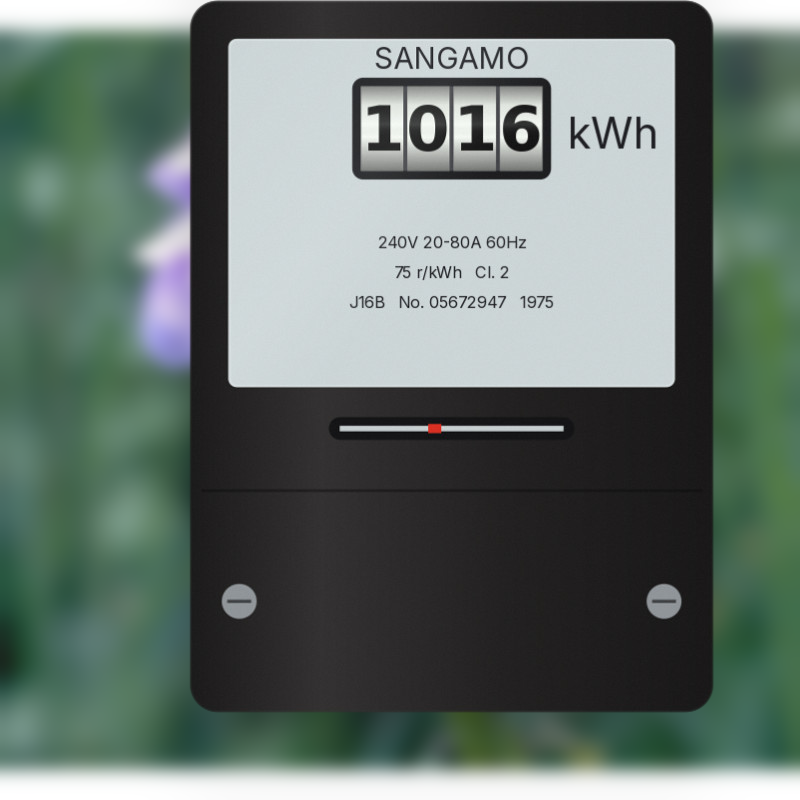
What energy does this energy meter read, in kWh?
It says 1016 kWh
